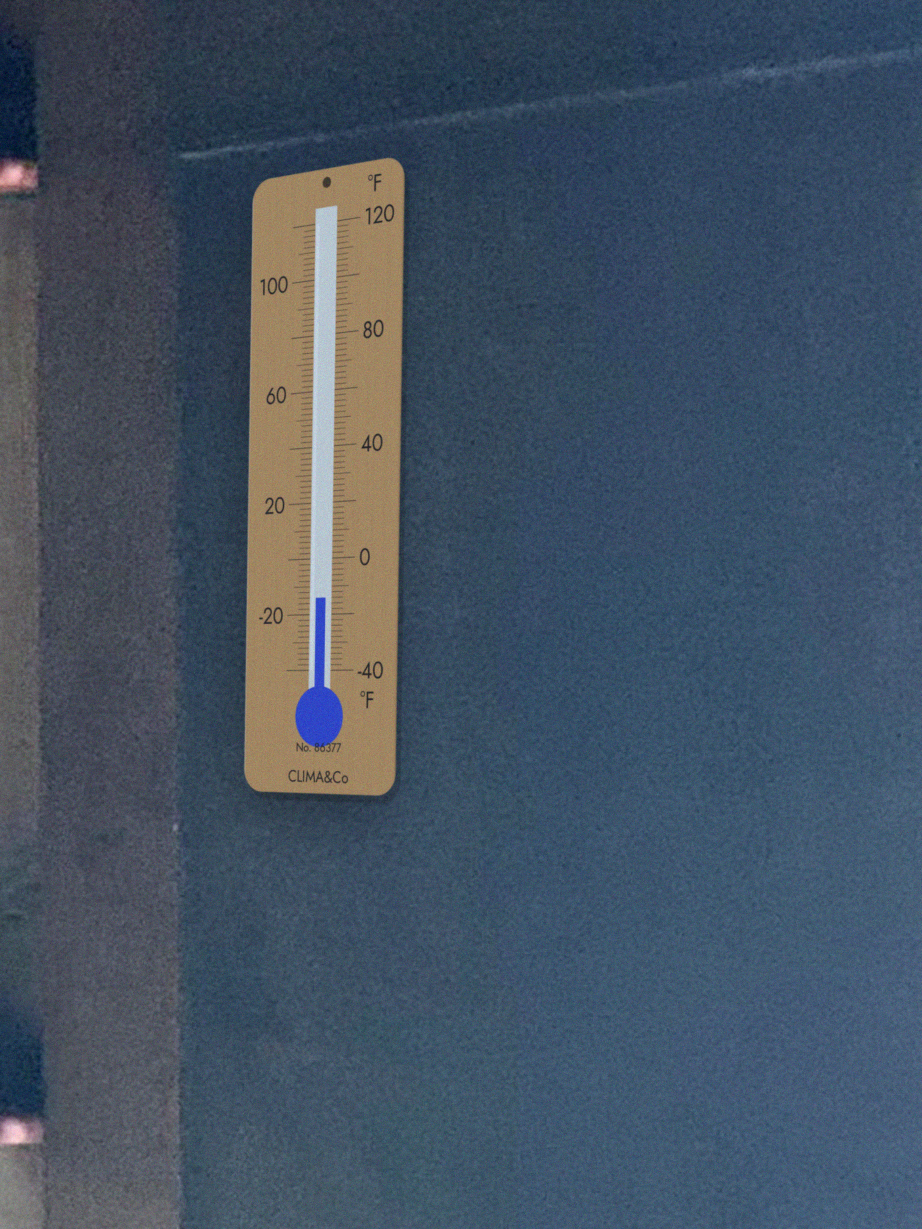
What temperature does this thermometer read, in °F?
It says -14 °F
